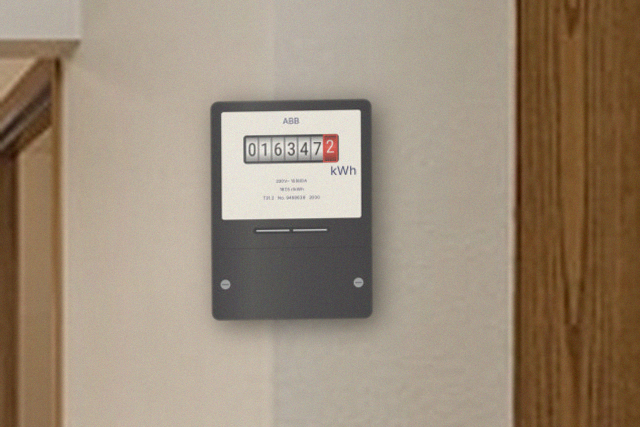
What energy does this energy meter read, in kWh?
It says 16347.2 kWh
